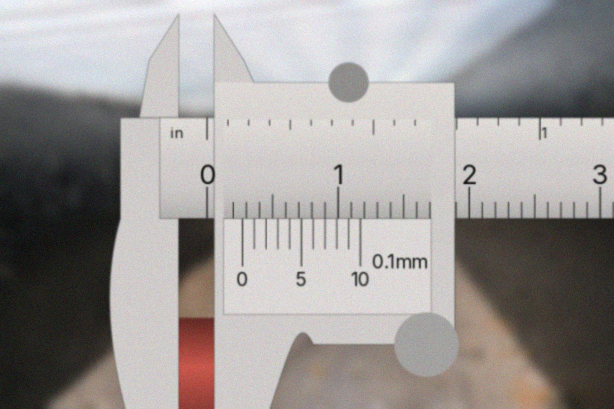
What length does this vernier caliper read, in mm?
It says 2.7 mm
